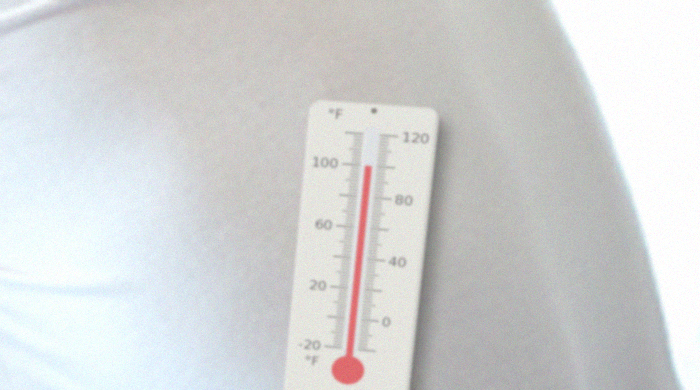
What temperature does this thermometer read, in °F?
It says 100 °F
